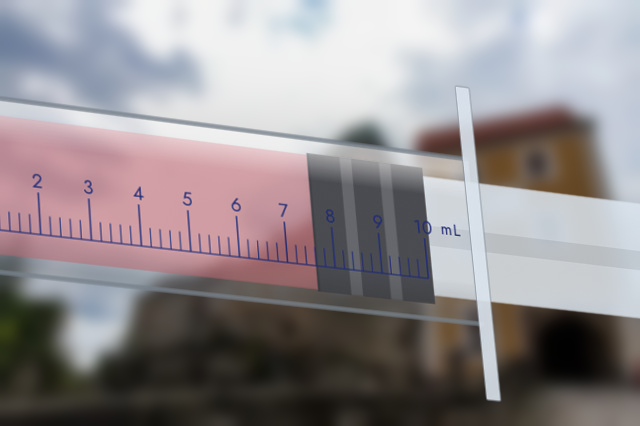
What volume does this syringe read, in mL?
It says 7.6 mL
